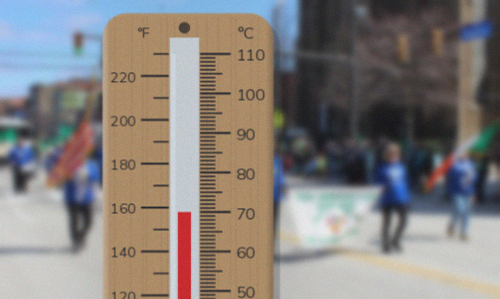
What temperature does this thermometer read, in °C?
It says 70 °C
